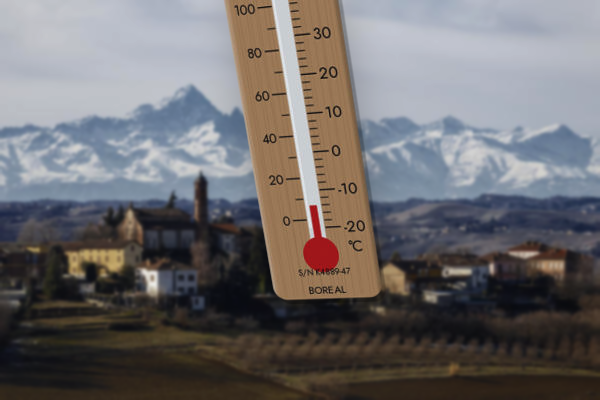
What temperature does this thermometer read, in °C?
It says -14 °C
